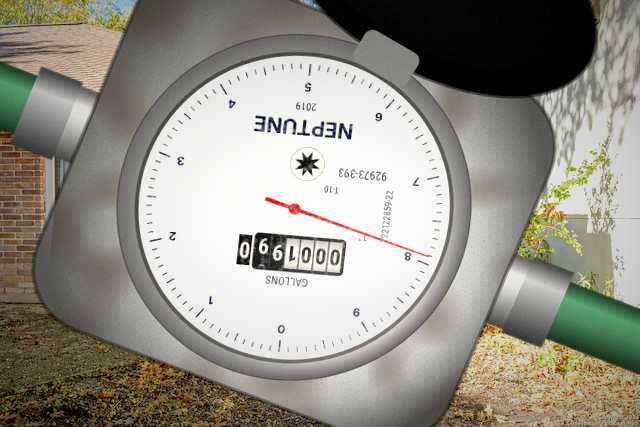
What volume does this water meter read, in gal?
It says 1987.9 gal
